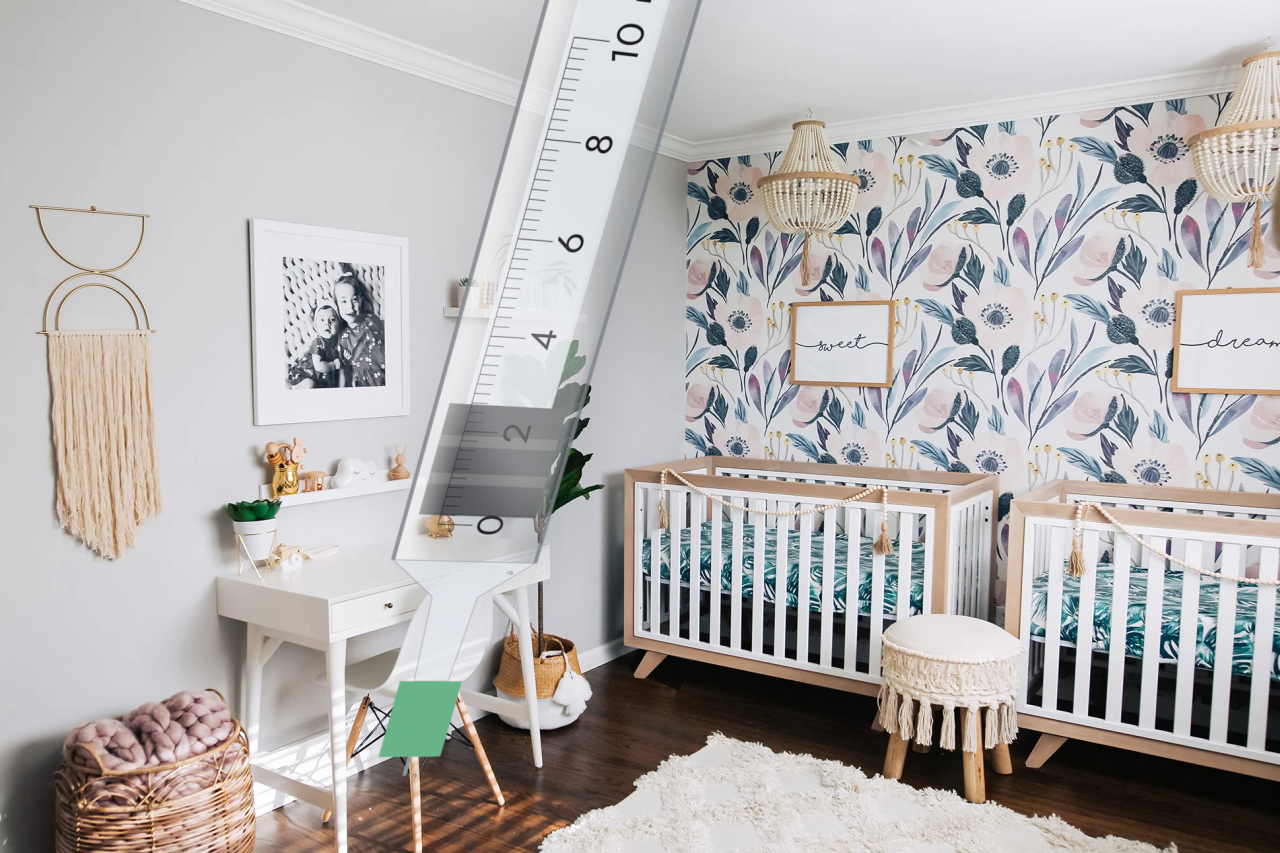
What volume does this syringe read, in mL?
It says 0.2 mL
